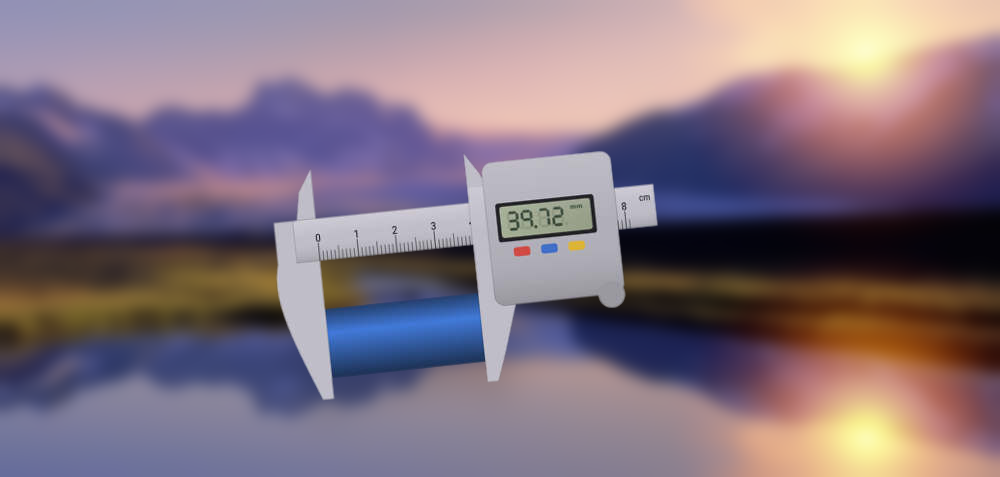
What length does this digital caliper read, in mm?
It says 39.72 mm
